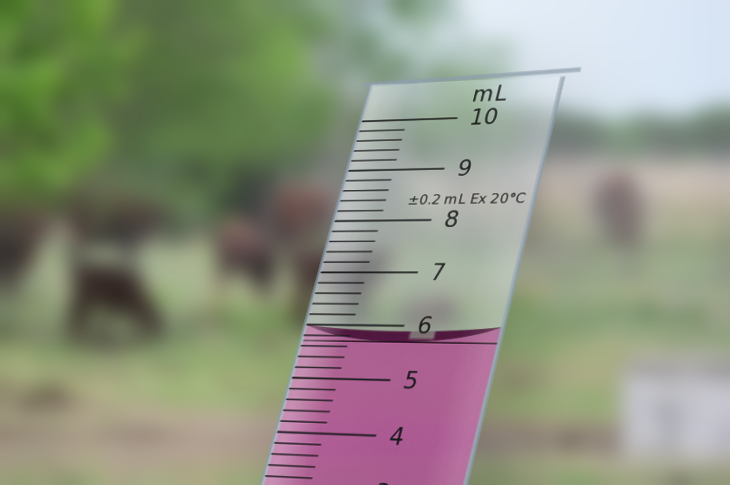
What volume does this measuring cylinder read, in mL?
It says 5.7 mL
